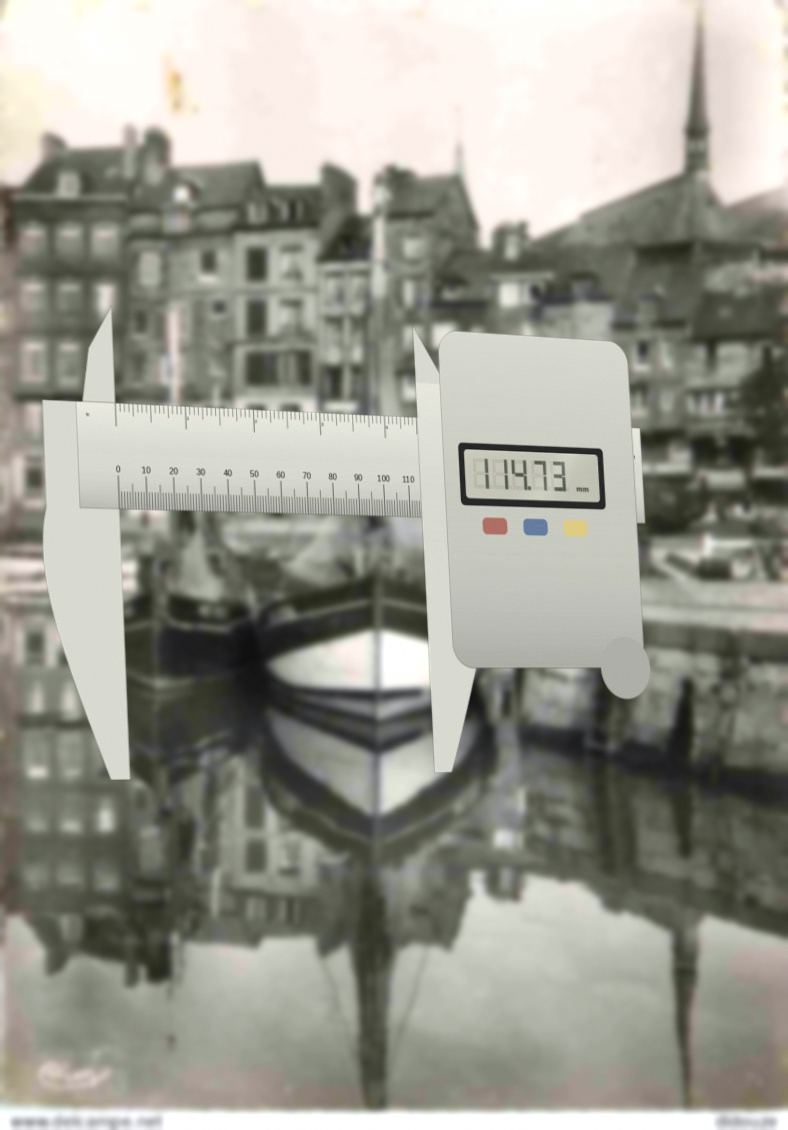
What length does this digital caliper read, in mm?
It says 114.73 mm
